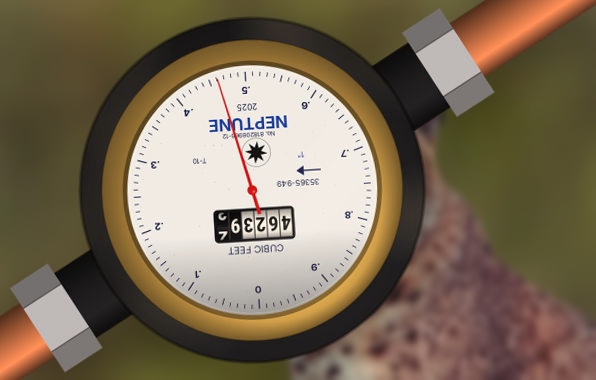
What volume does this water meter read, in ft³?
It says 462392.46 ft³
